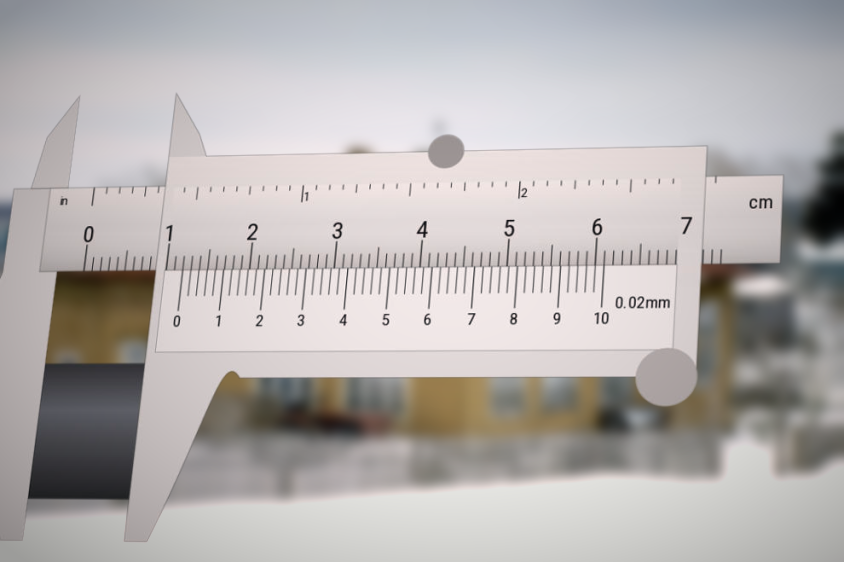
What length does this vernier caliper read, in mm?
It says 12.0 mm
